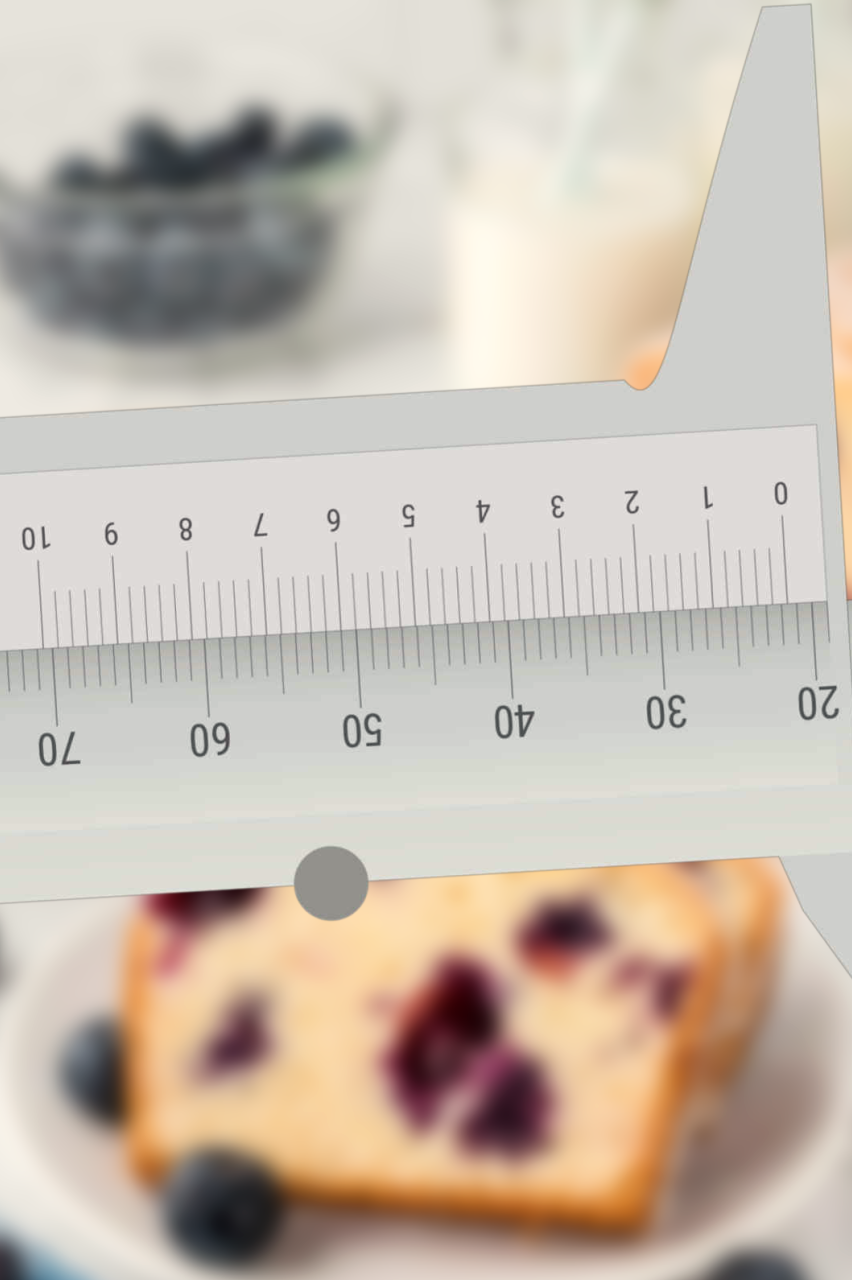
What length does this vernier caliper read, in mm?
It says 21.6 mm
